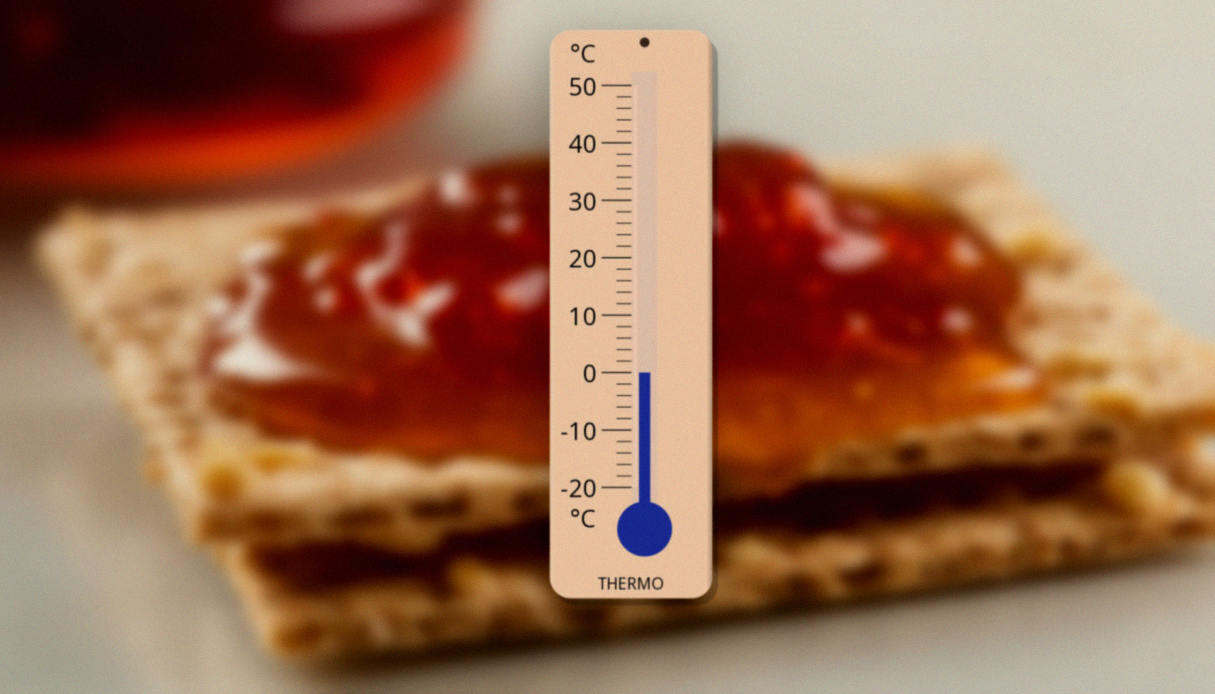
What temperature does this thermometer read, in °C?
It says 0 °C
